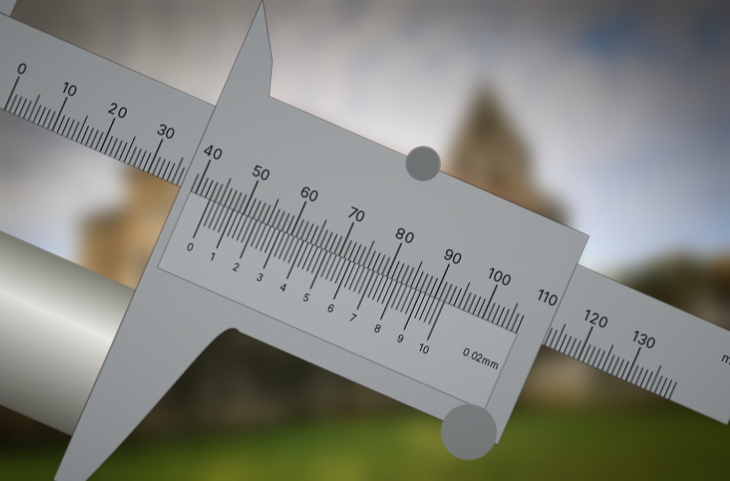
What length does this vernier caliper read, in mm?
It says 43.0 mm
